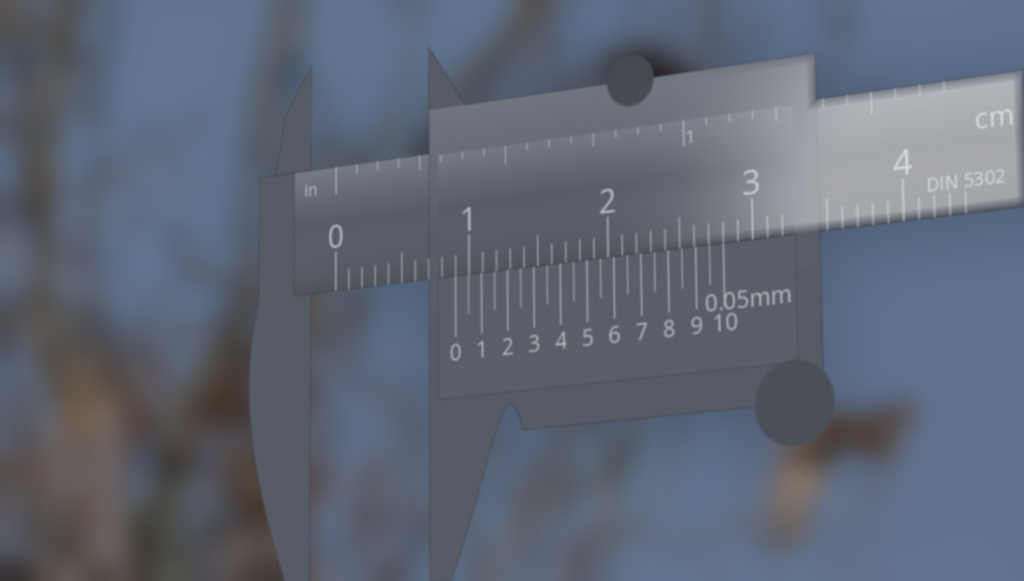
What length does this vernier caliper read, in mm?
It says 9.0 mm
